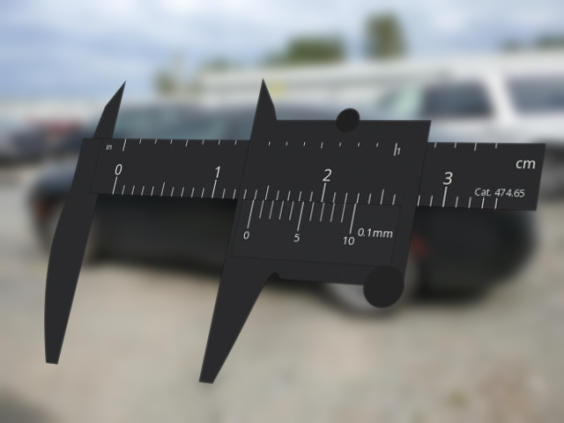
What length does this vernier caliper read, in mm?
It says 13.9 mm
